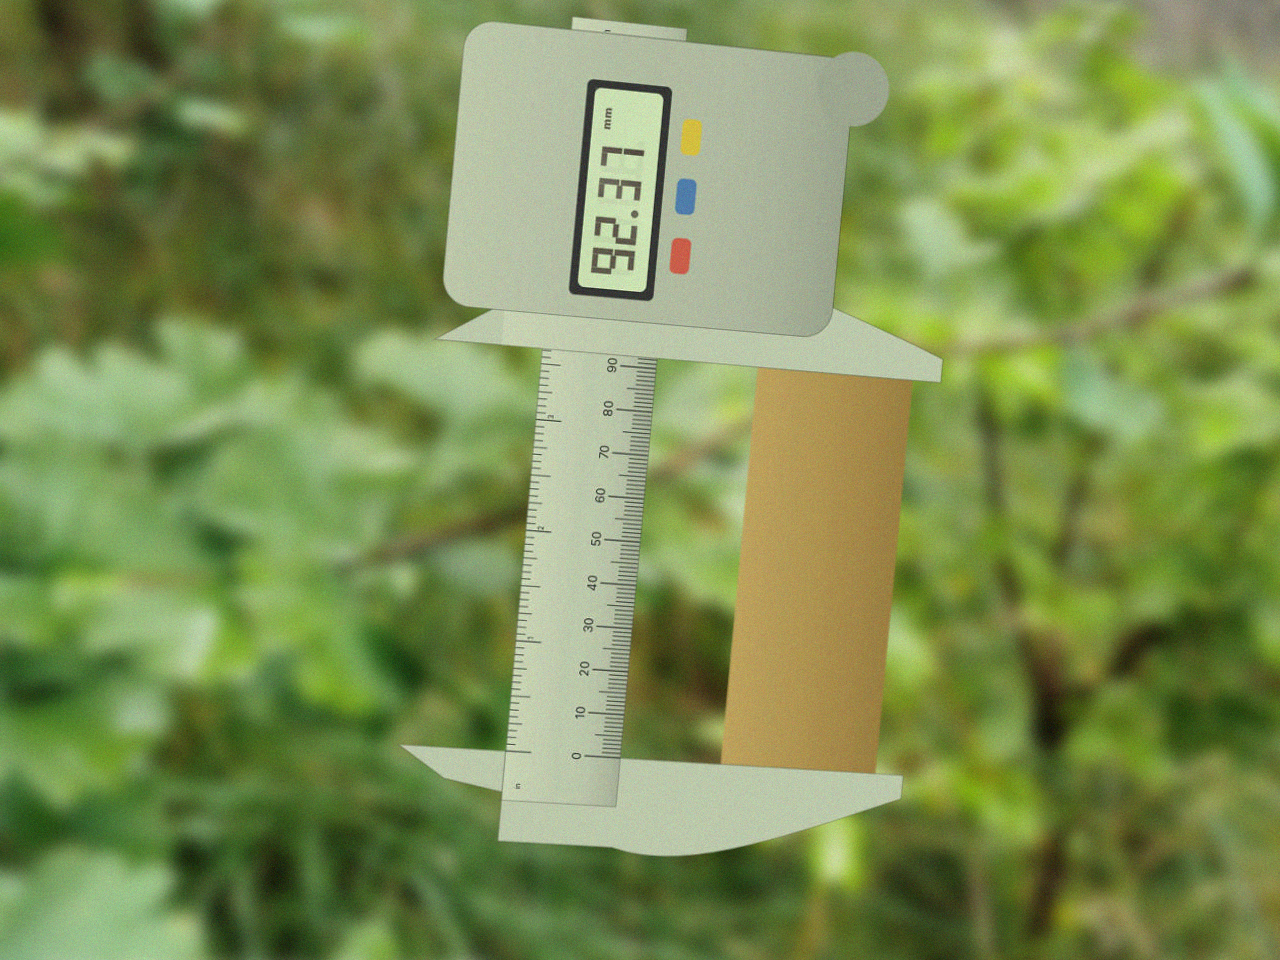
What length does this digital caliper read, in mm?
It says 92.37 mm
